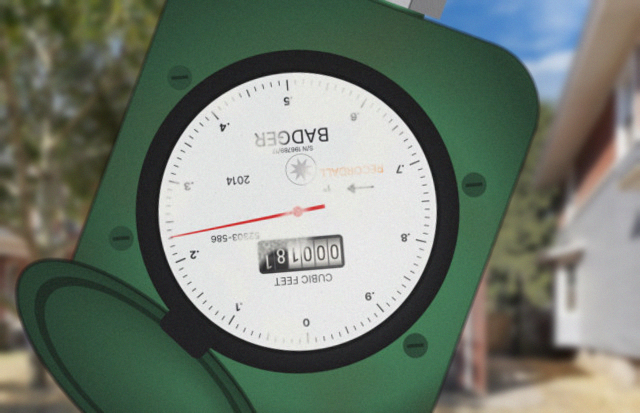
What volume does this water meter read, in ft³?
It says 181.23 ft³
